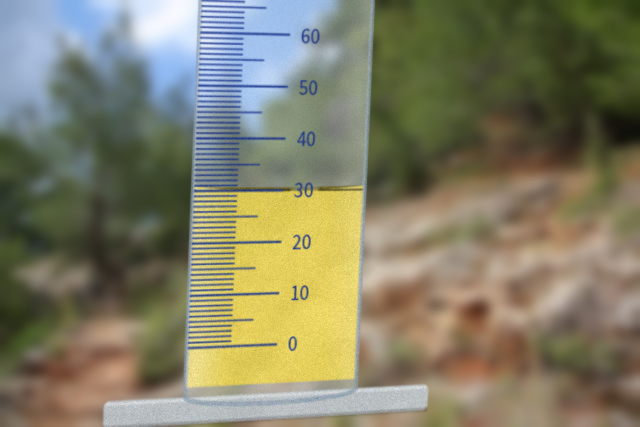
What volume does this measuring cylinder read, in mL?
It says 30 mL
